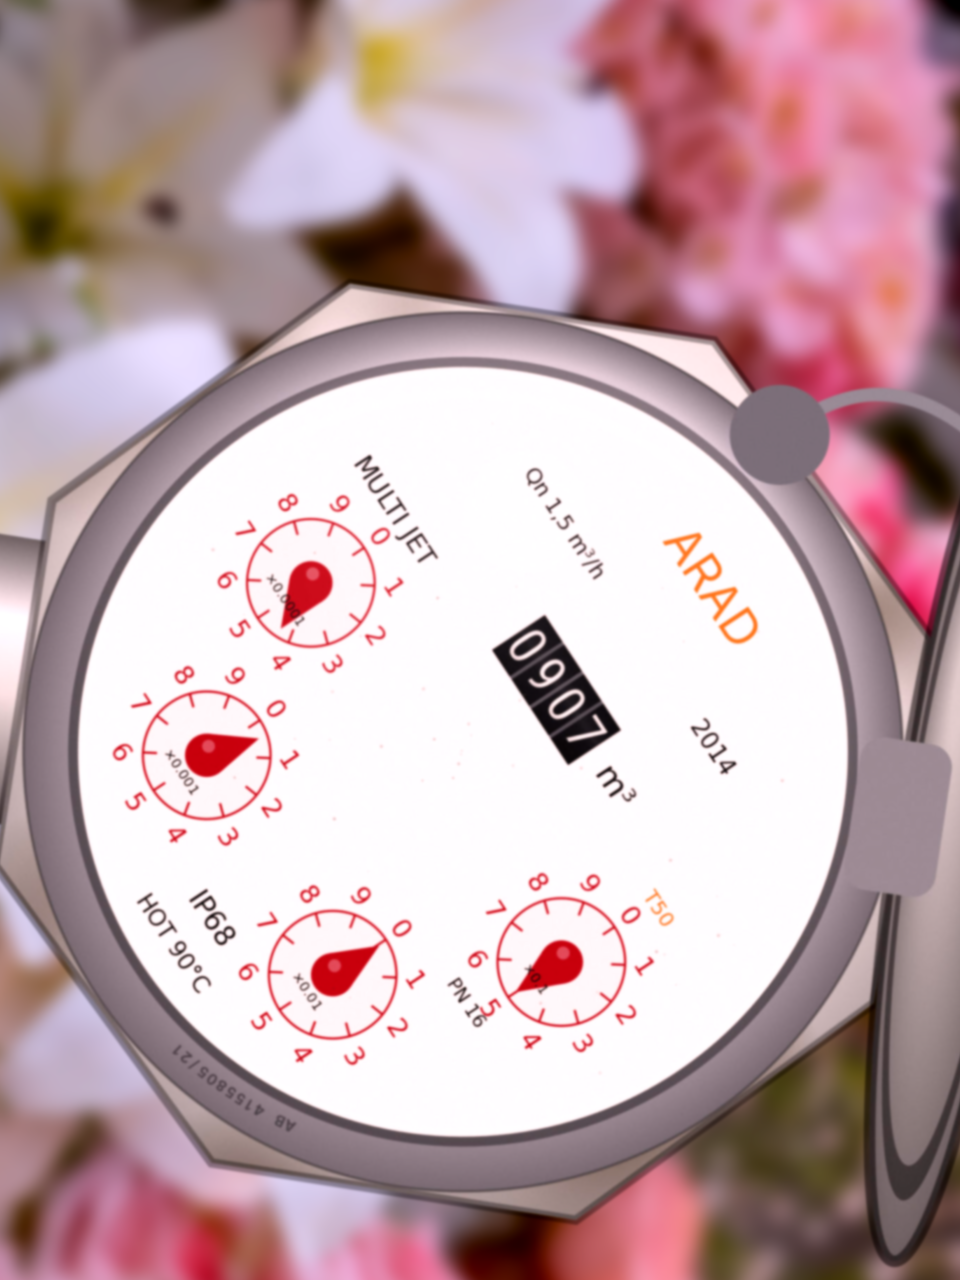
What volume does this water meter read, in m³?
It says 907.5004 m³
